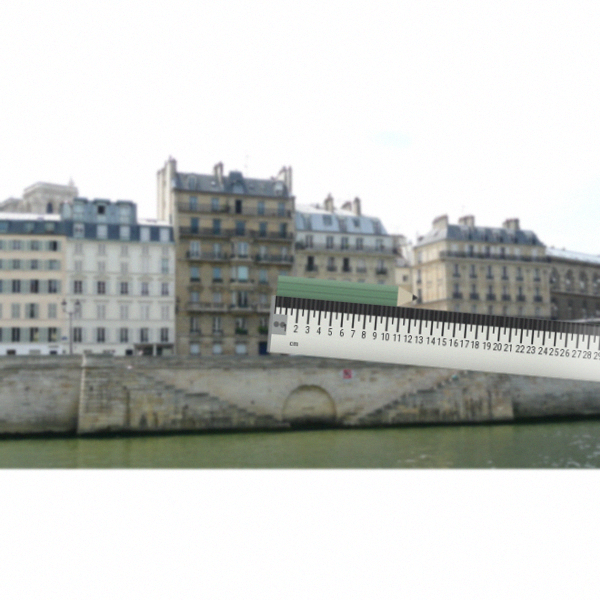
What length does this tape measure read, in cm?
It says 12.5 cm
